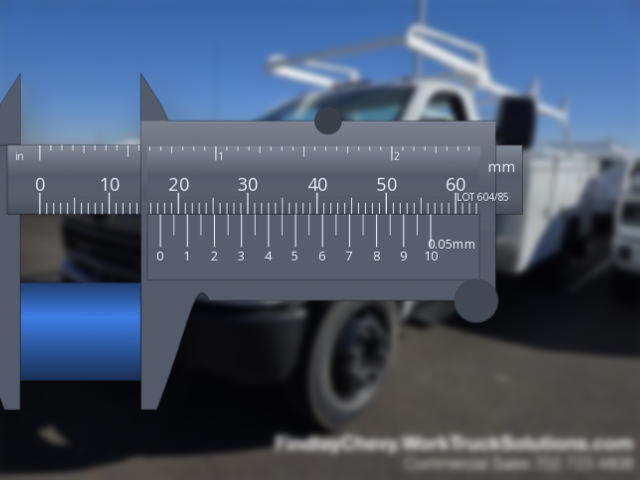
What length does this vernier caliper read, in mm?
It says 17.4 mm
